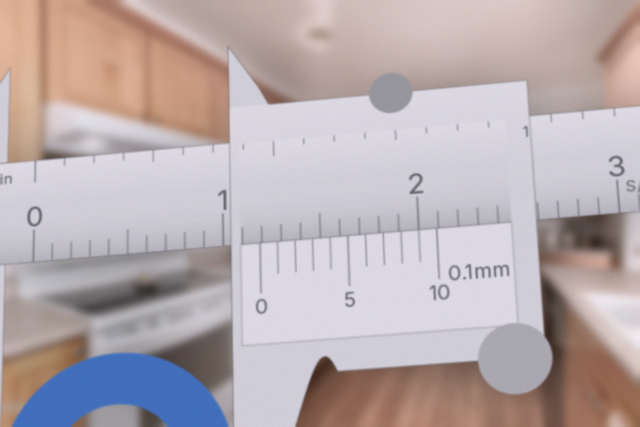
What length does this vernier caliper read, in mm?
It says 11.9 mm
